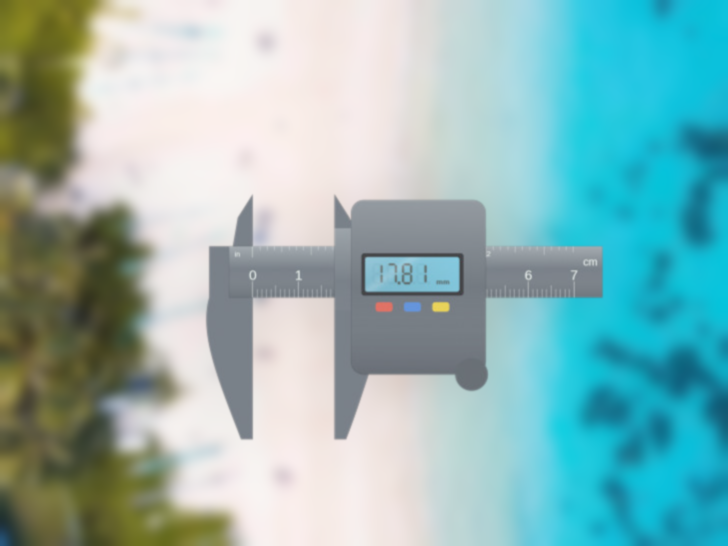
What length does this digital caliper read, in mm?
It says 17.81 mm
